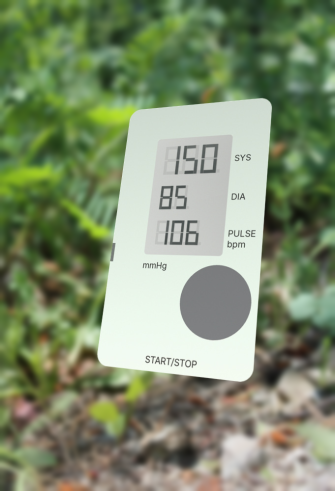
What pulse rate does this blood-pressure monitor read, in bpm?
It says 106 bpm
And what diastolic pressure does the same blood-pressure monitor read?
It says 85 mmHg
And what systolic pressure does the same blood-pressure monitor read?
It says 150 mmHg
